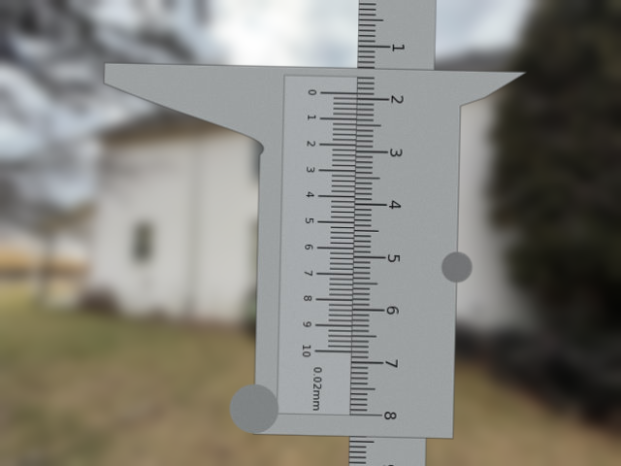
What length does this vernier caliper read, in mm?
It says 19.0 mm
